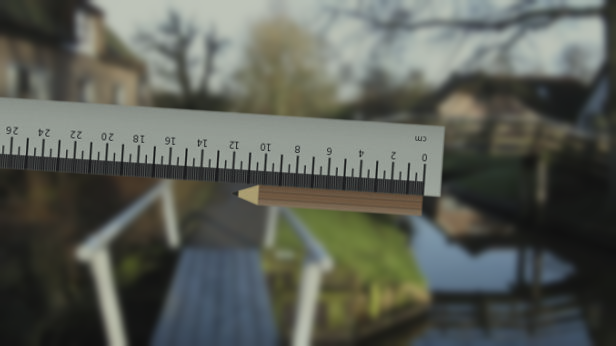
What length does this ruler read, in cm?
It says 12 cm
